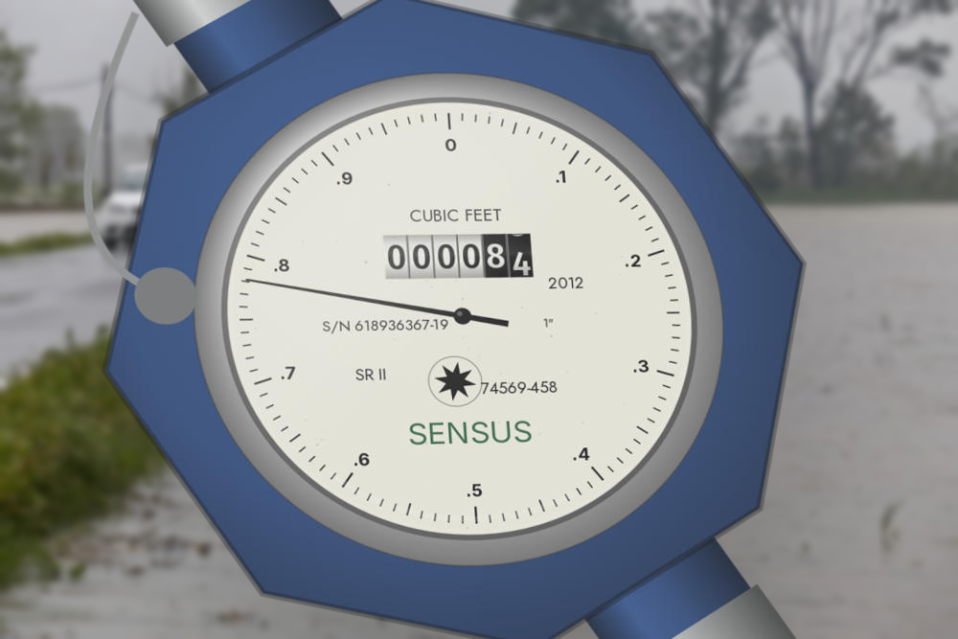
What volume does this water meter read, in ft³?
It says 83.78 ft³
